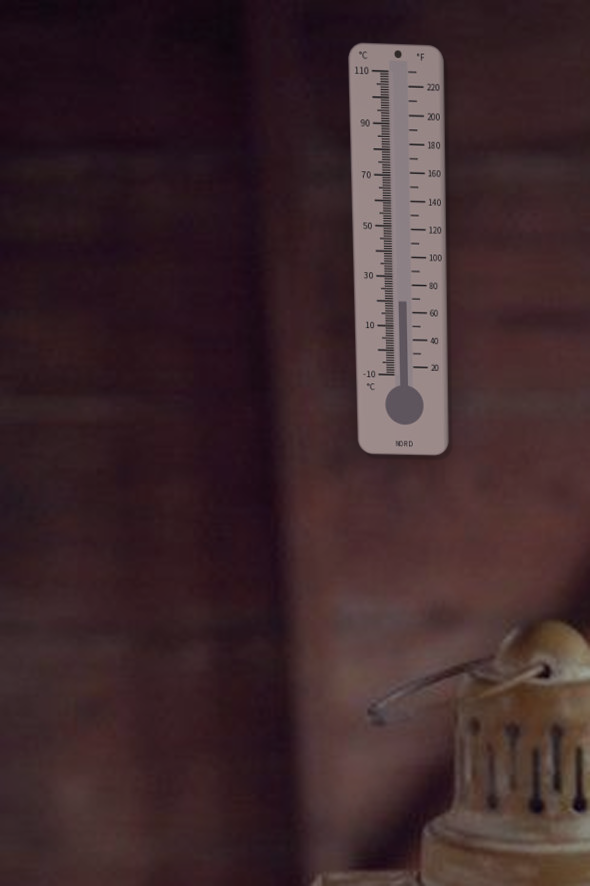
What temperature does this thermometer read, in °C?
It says 20 °C
